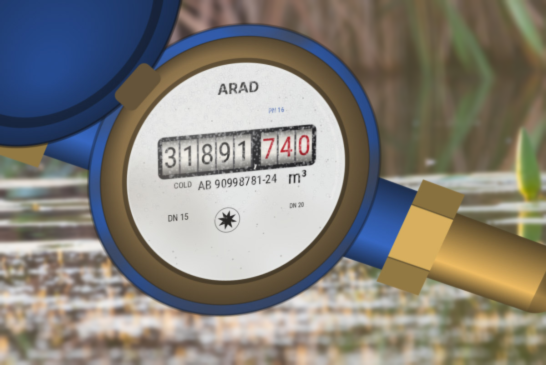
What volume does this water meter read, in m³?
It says 31891.740 m³
